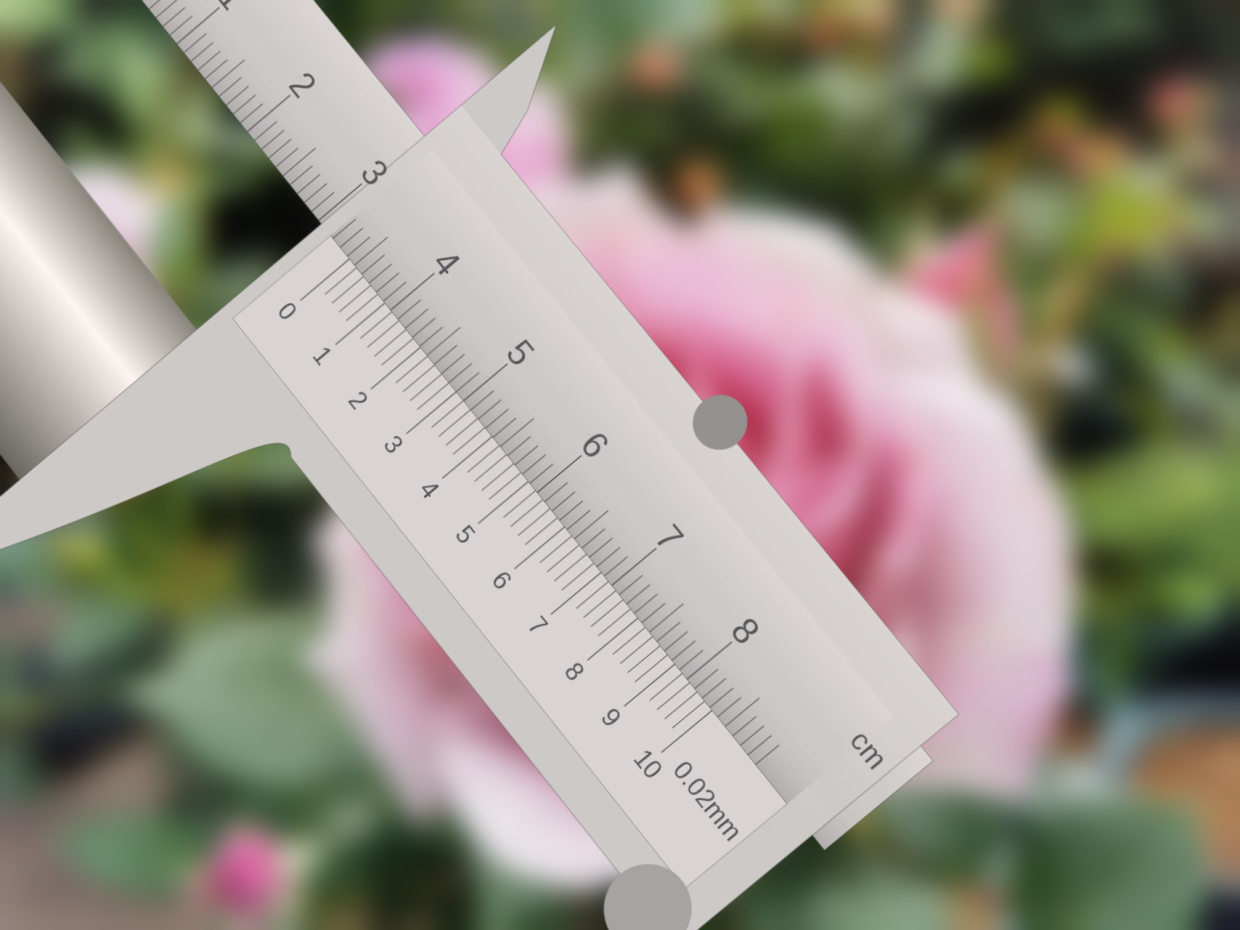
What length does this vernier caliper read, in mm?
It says 34.3 mm
